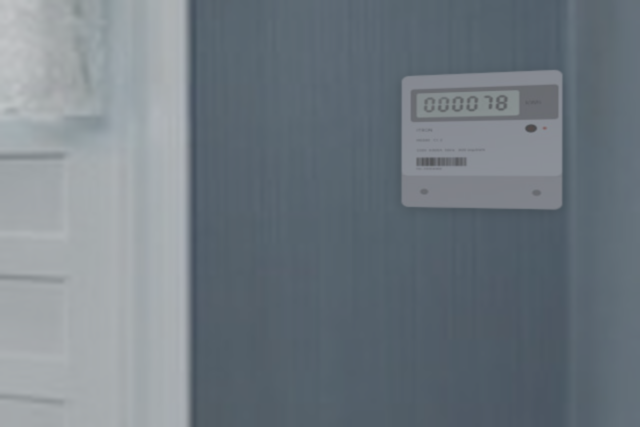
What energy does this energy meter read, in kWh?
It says 78 kWh
